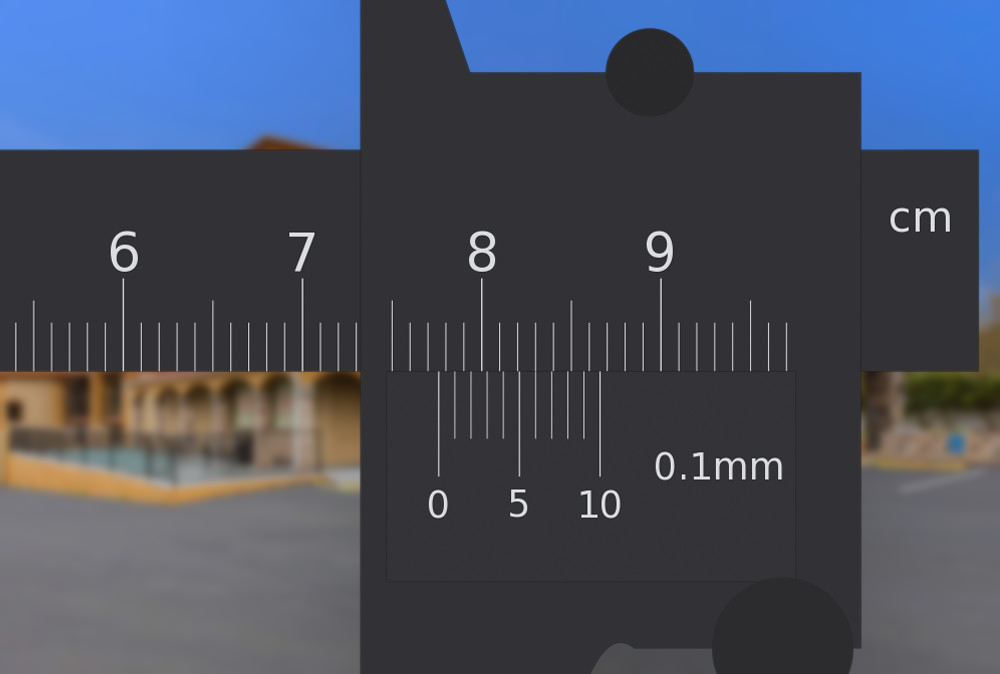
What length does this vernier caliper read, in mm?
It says 77.6 mm
